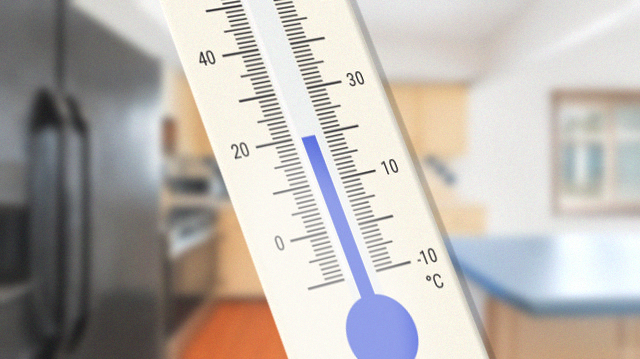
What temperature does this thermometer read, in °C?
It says 20 °C
